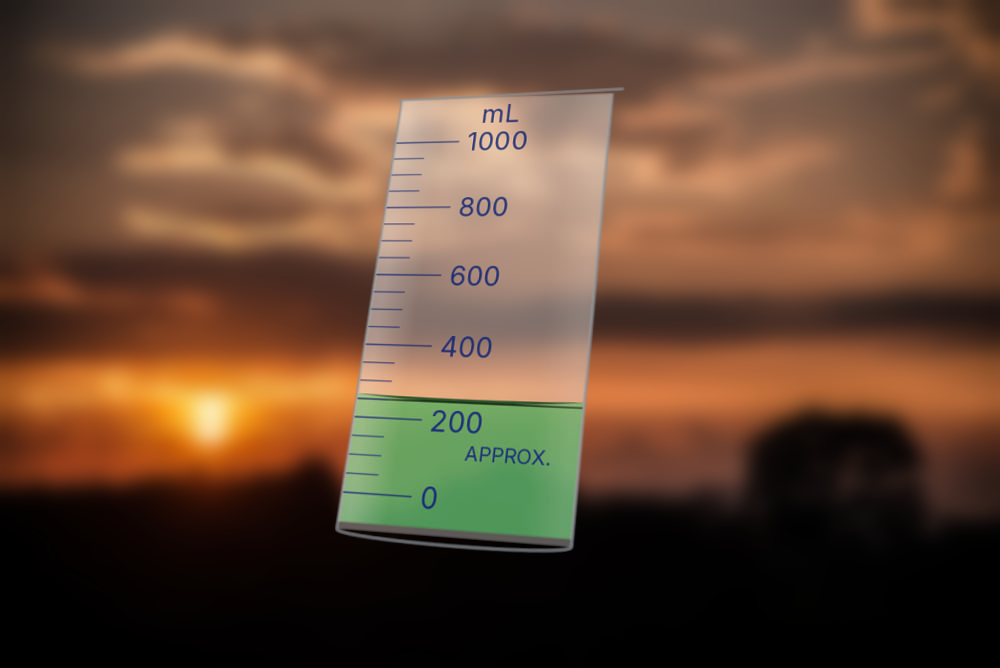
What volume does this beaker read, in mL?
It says 250 mL
